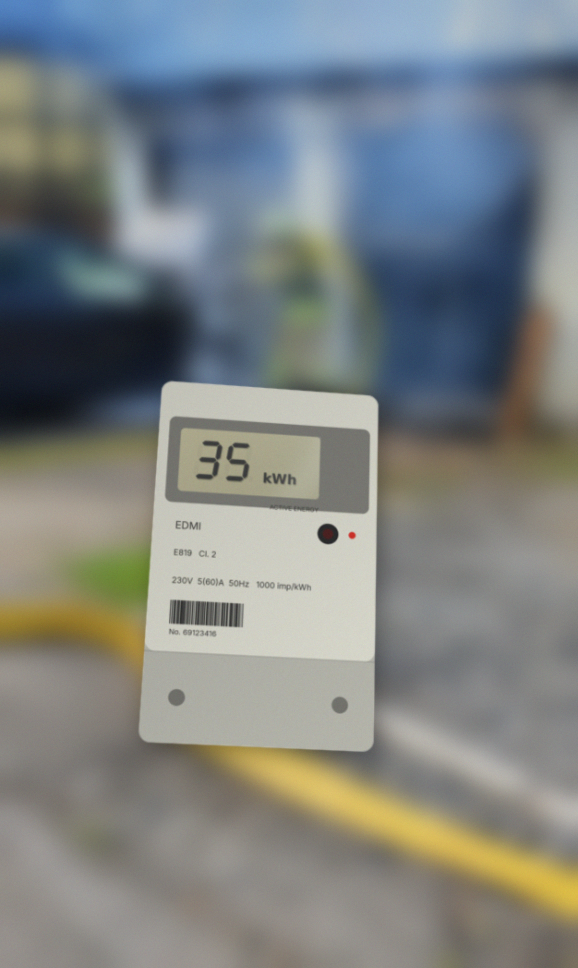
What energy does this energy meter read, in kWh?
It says 35 kWh
